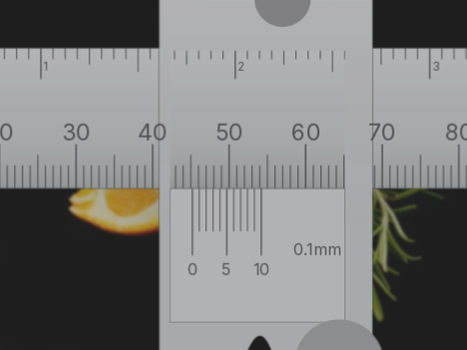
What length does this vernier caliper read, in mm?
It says 45.2 mm
